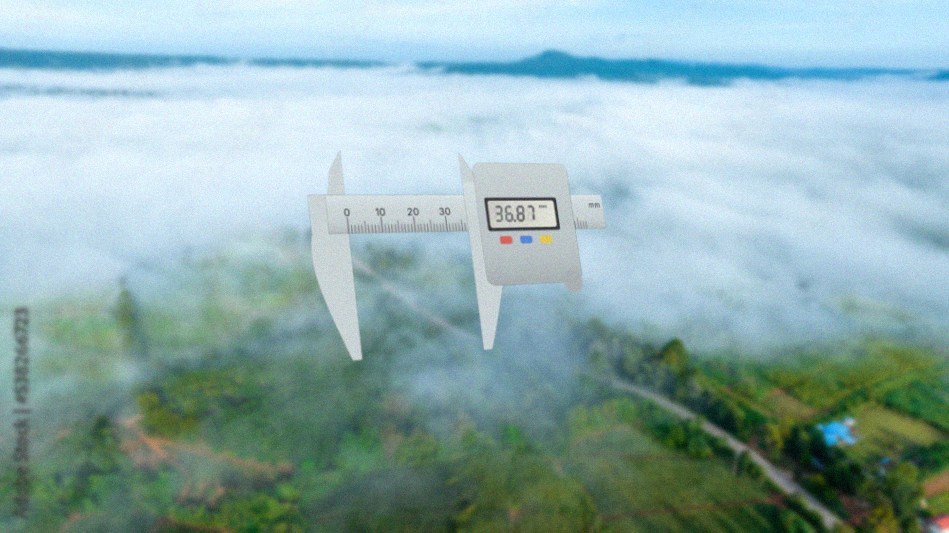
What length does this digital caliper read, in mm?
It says 36.87 mm
